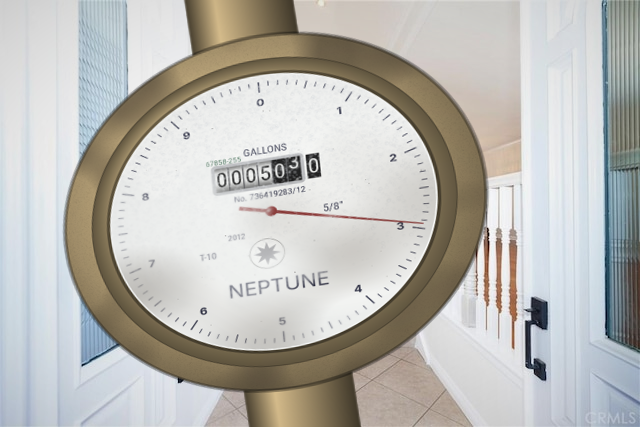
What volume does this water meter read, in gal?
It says 5032.9 gal
